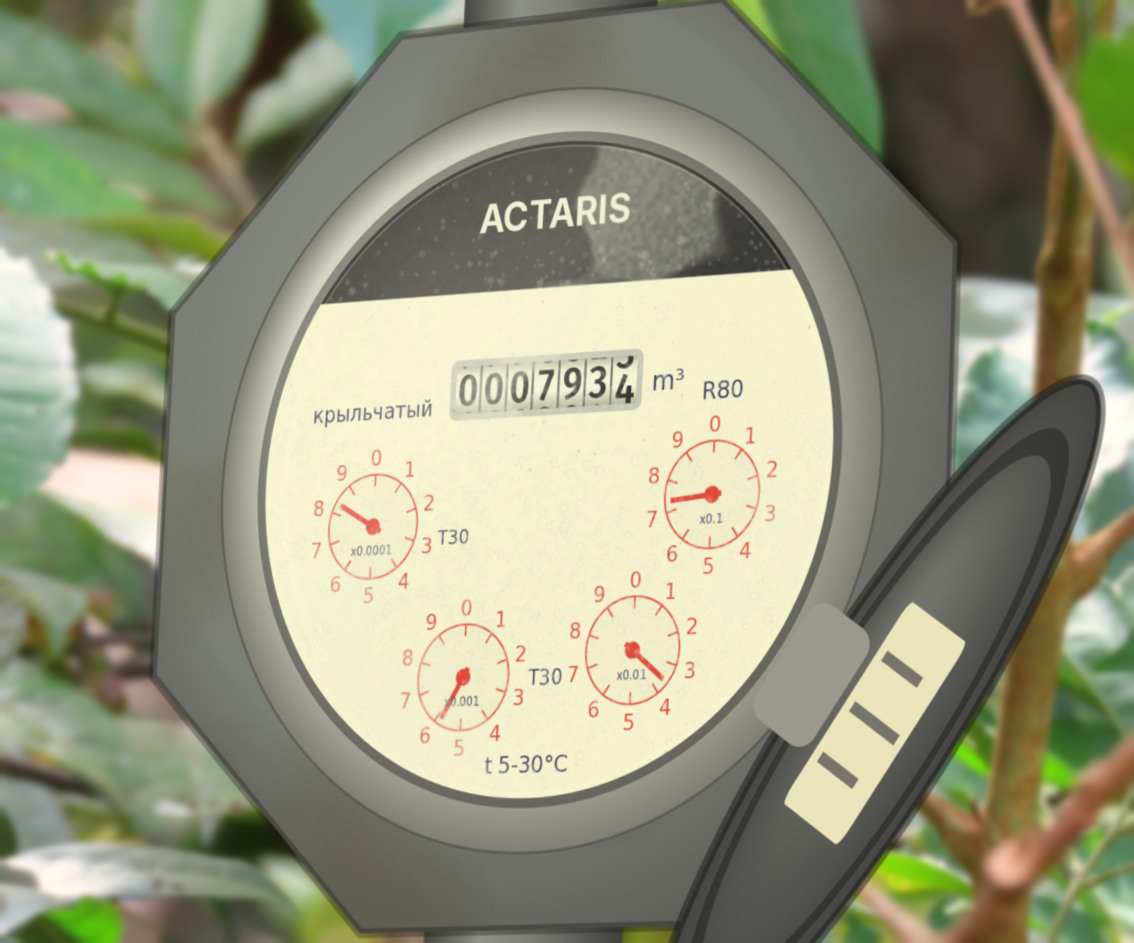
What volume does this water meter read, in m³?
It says 7933.7358 m³
